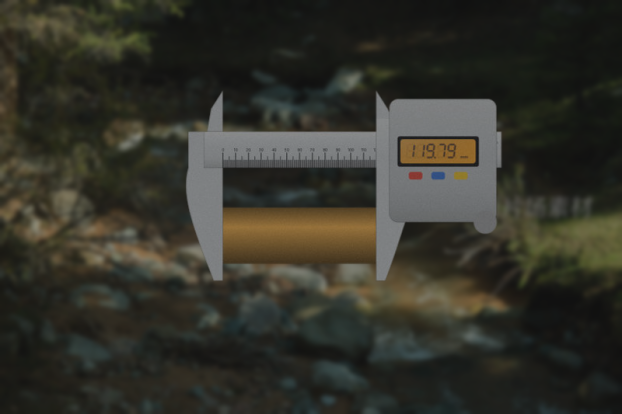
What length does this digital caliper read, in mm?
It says 119.79 mm
